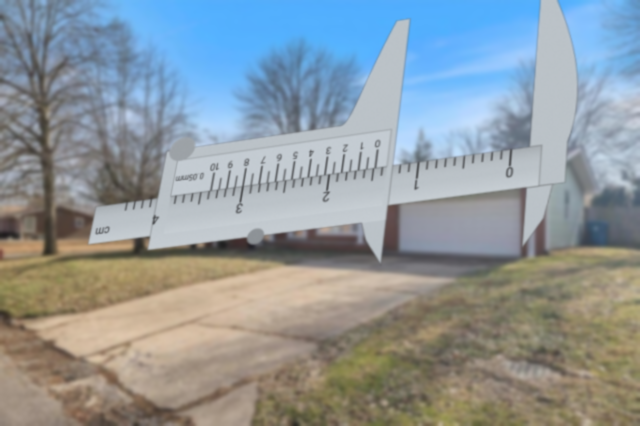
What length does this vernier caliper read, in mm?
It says 14.8 mm
